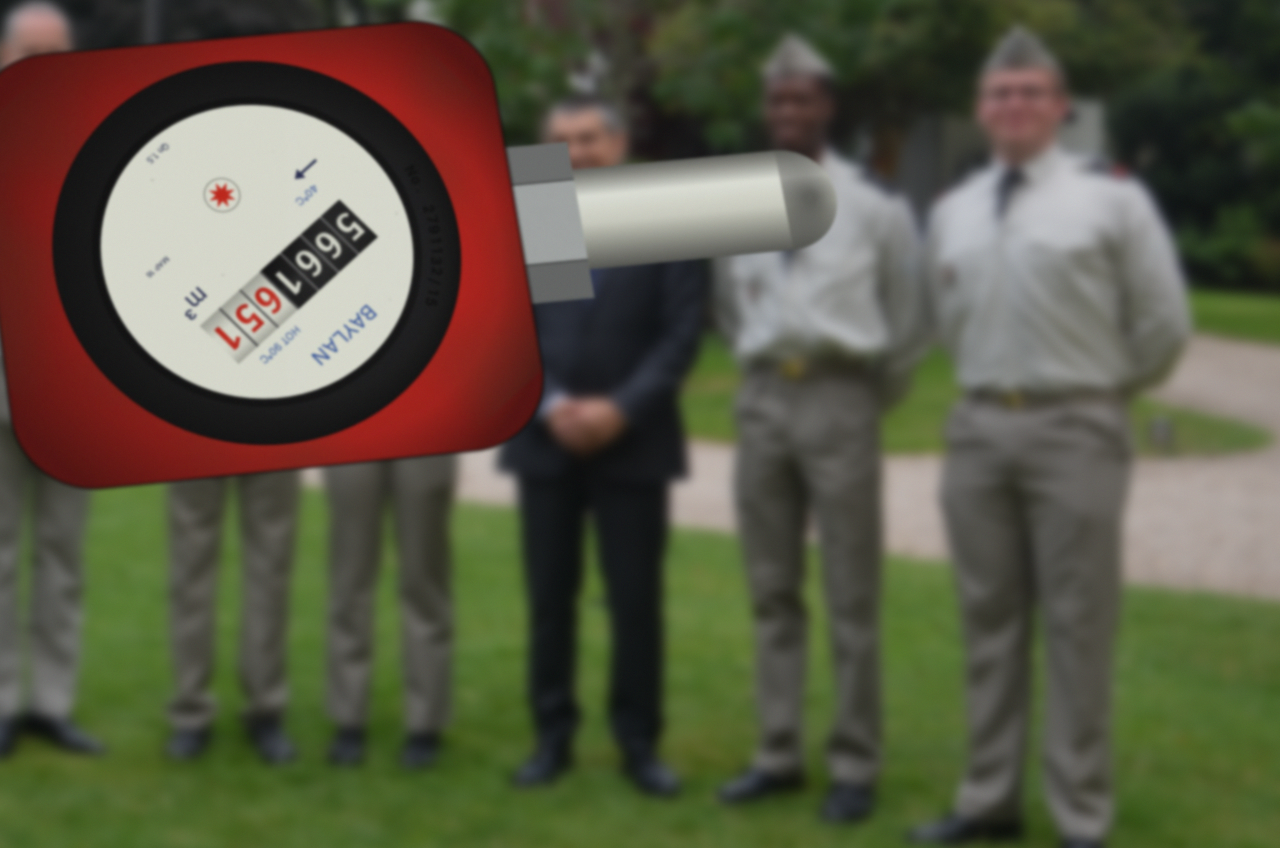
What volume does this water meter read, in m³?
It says 5661.651 m³
